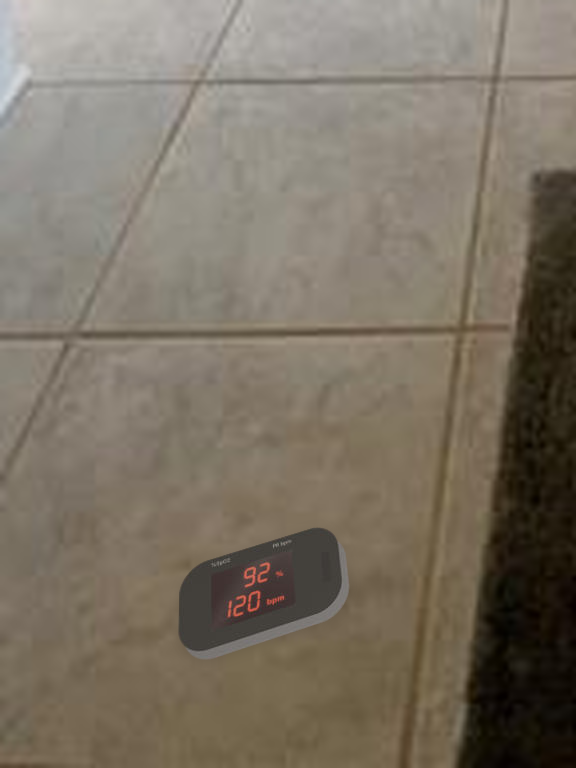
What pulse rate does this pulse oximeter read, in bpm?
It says 120 bpm
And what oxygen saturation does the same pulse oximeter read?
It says 92 %
